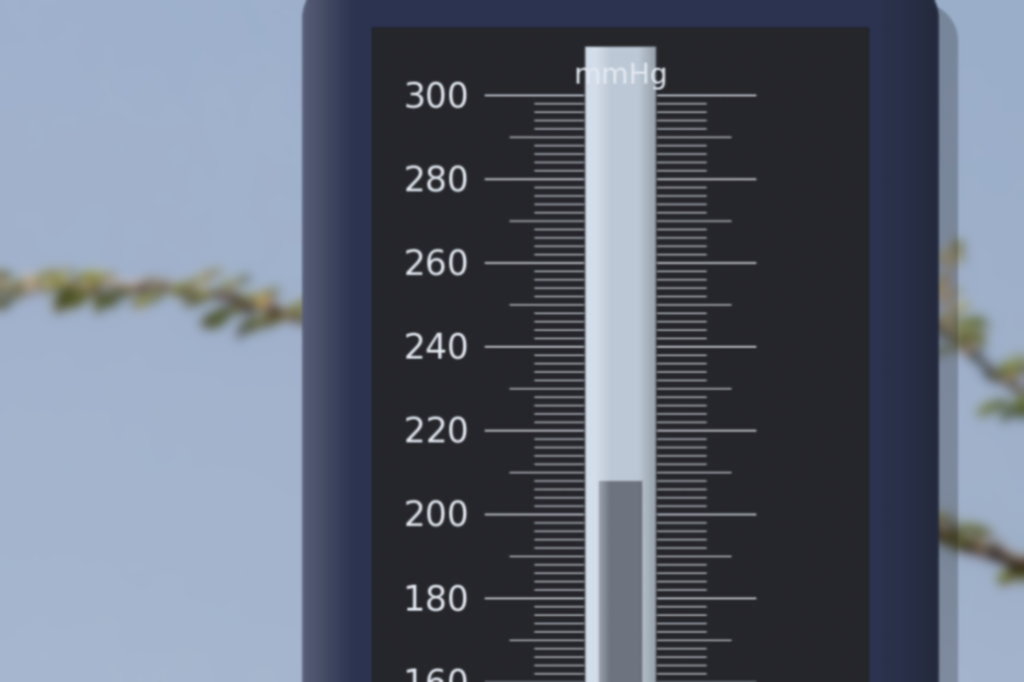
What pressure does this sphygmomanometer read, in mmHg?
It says 208 mmHg
